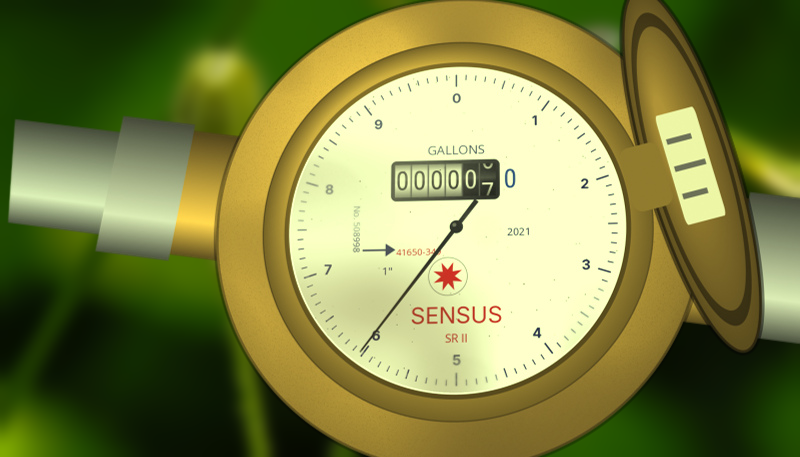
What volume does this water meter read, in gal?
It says 66.0 gal
